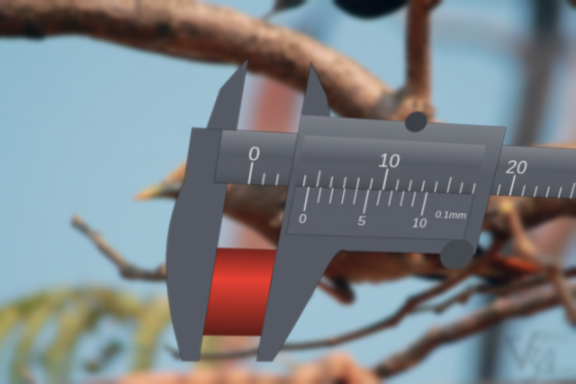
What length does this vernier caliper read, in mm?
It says 4.4 mm
